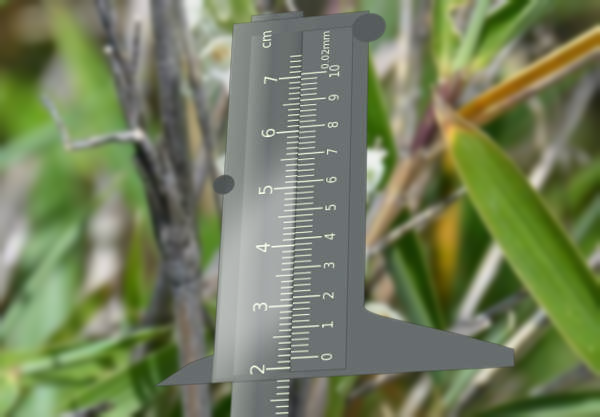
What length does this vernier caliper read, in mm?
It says 21.5 mm
